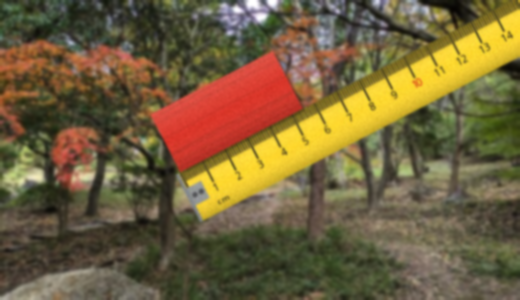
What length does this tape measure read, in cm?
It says 5.5 cm
